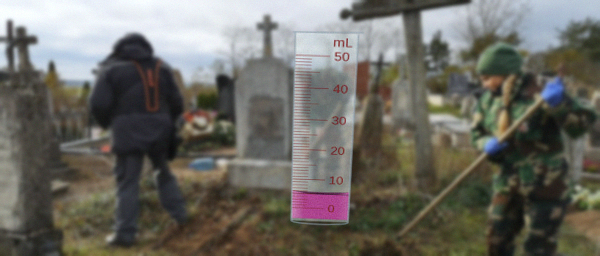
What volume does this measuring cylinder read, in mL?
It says 5 mL
